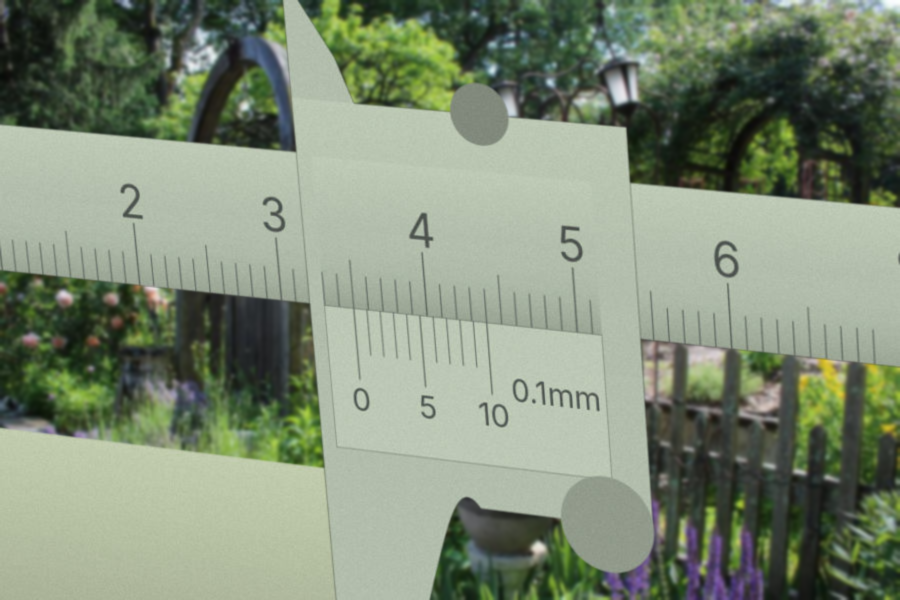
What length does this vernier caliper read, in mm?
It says 35.0 mm
